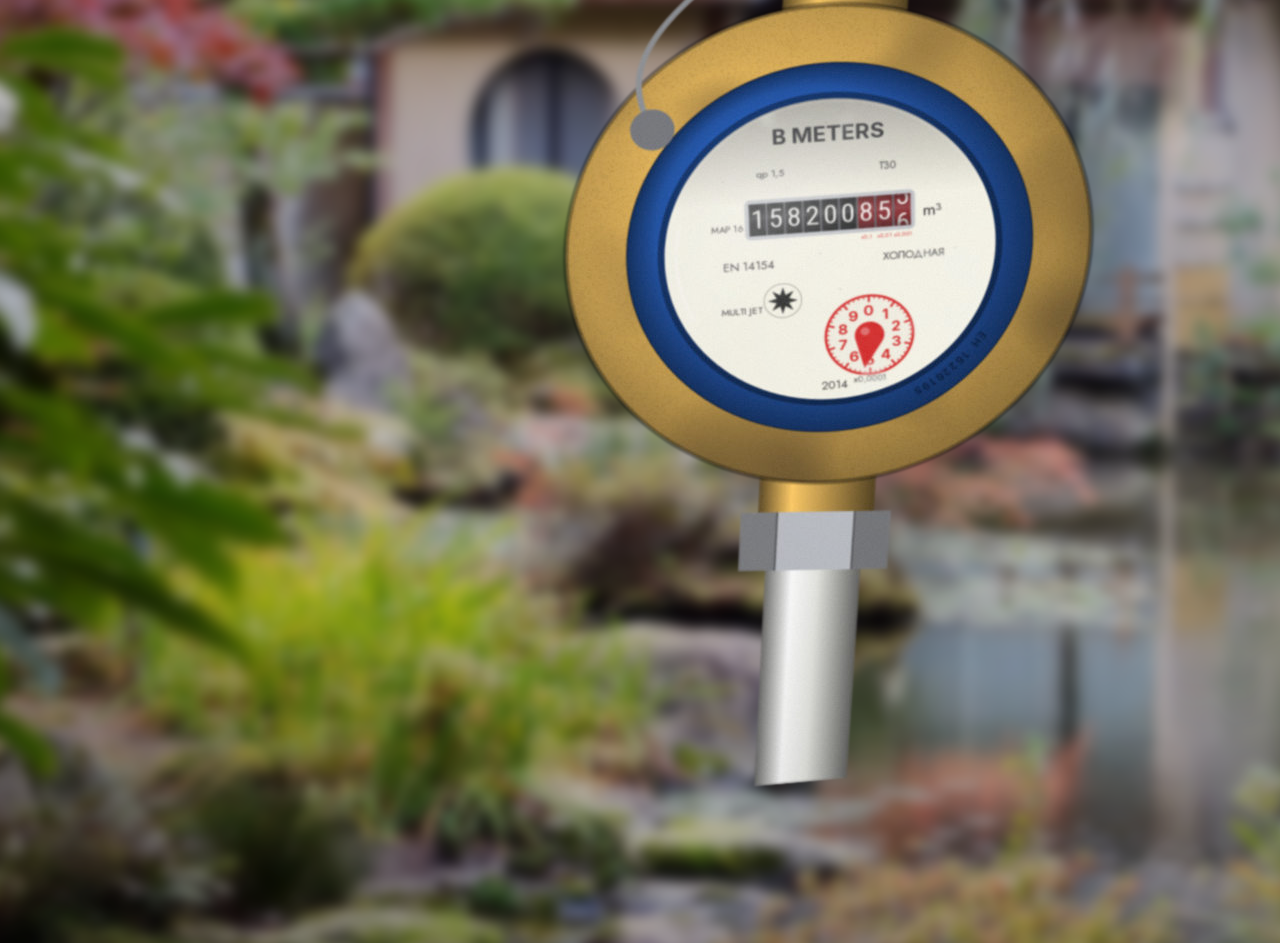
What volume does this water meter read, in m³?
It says 158200.8555 m³
